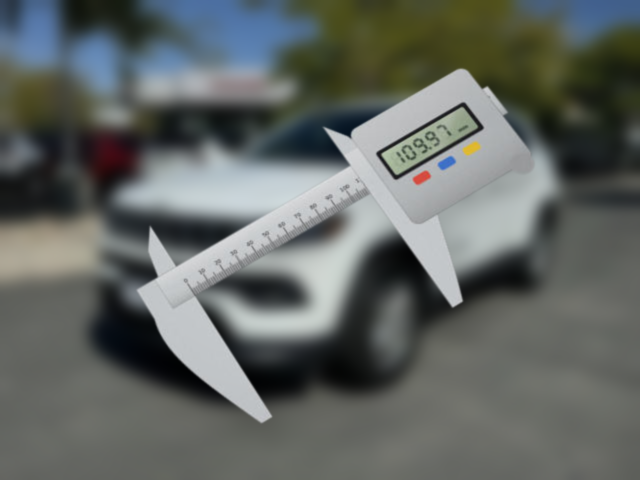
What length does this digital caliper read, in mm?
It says 109.97 mm
